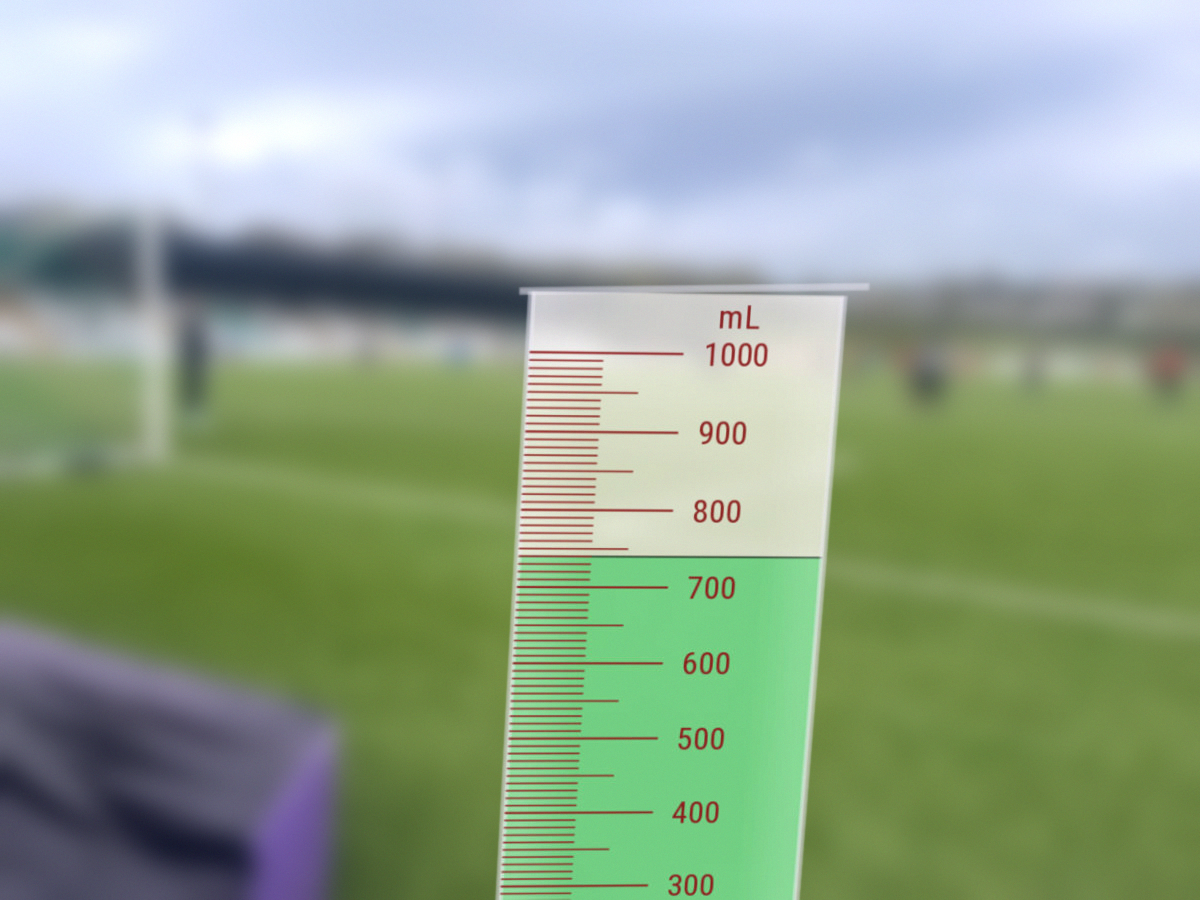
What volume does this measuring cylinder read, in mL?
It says 740 mL
